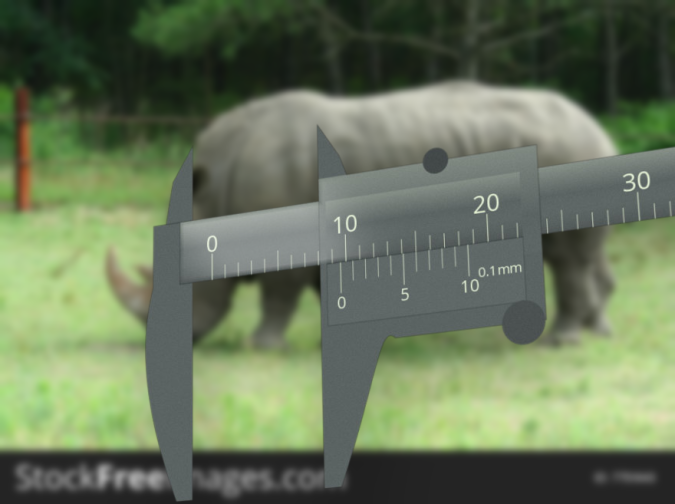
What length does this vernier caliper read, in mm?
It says 9.6 mm
